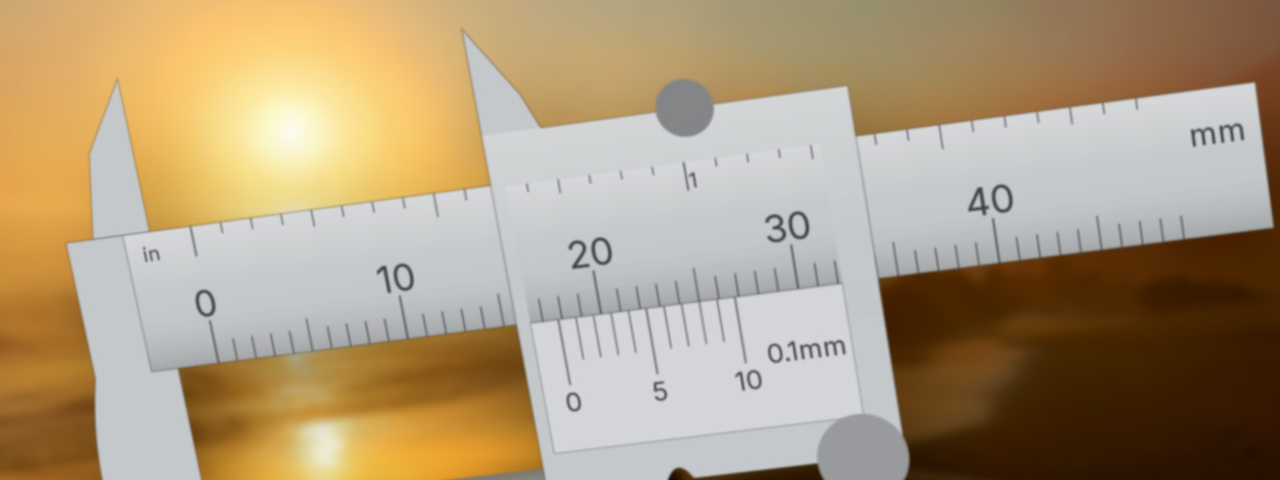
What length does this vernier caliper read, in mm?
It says 17.8 mm
